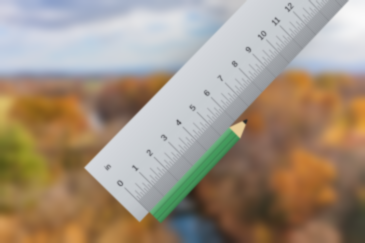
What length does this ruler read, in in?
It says 6.5 in
